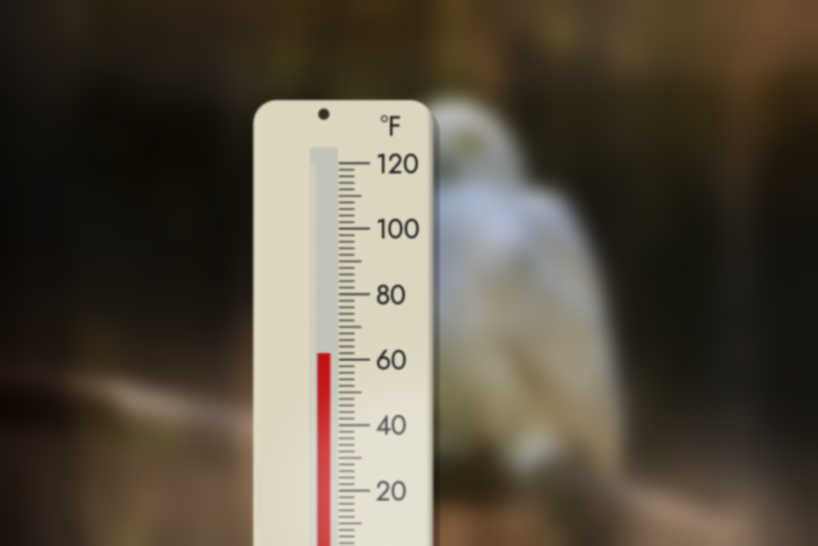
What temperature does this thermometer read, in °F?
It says 62 °F
